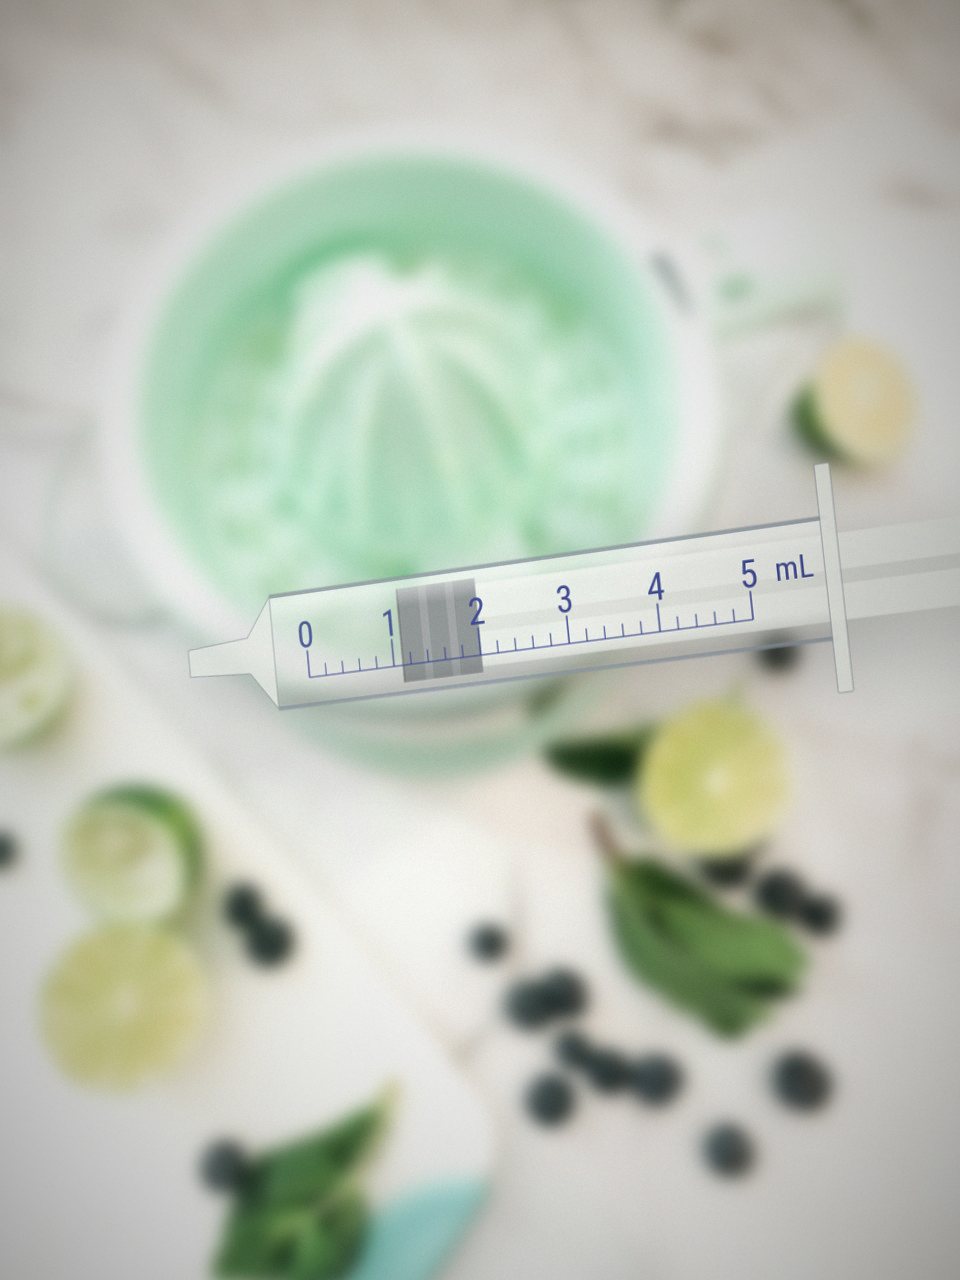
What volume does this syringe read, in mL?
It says 1.1 mL
